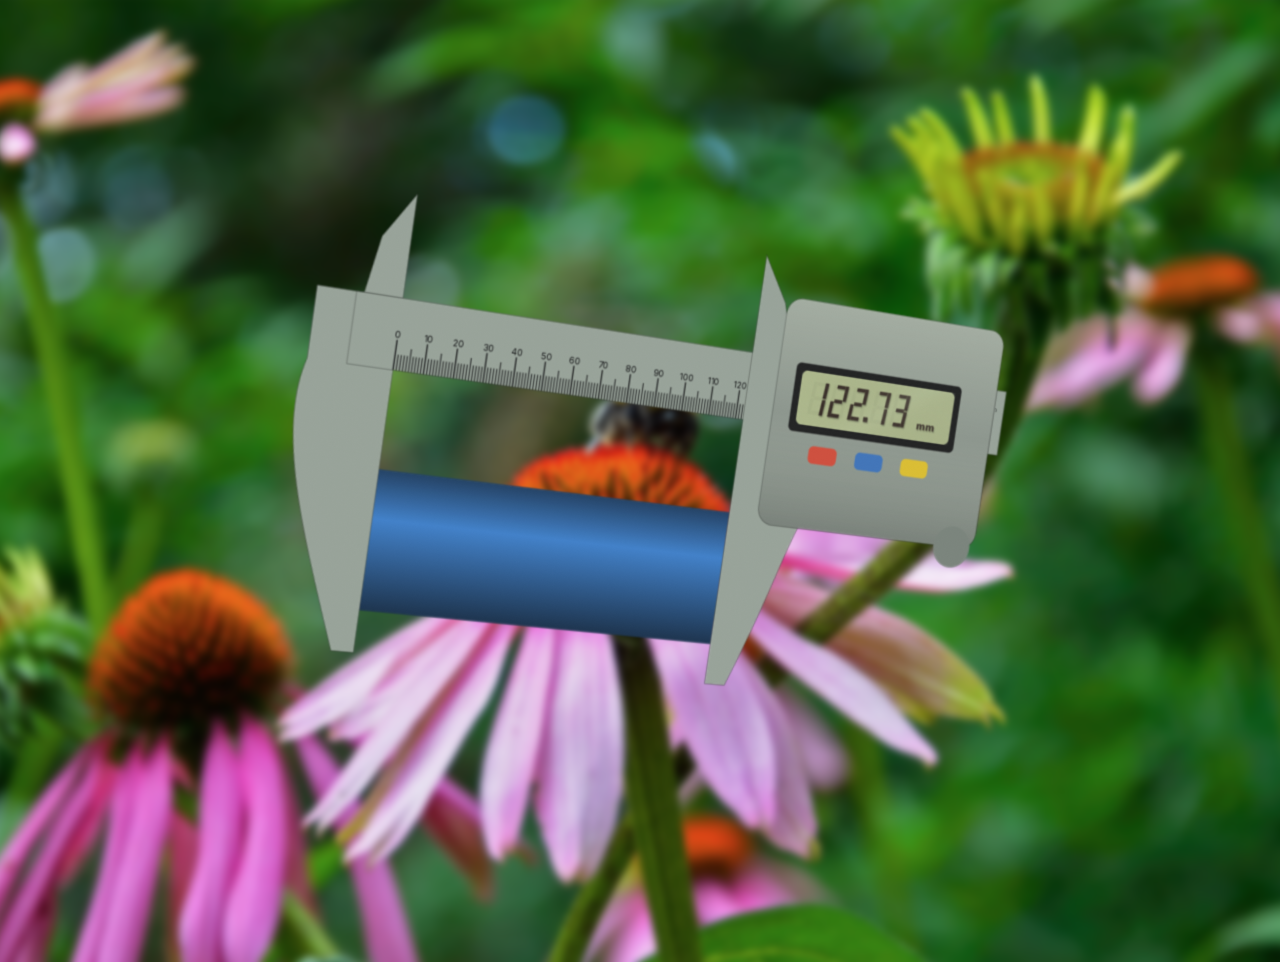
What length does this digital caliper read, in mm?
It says 122.73 mm
